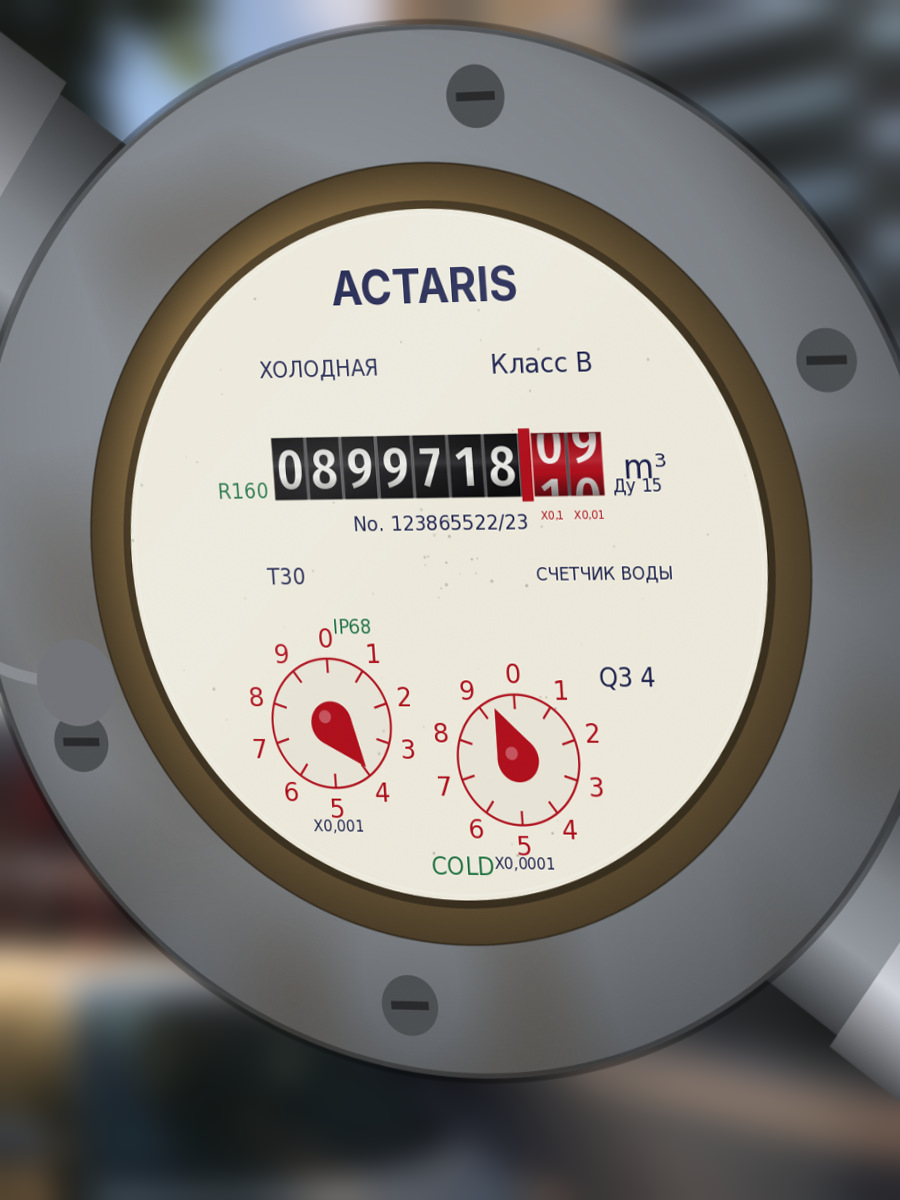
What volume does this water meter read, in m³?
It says 899718.0939 m³
